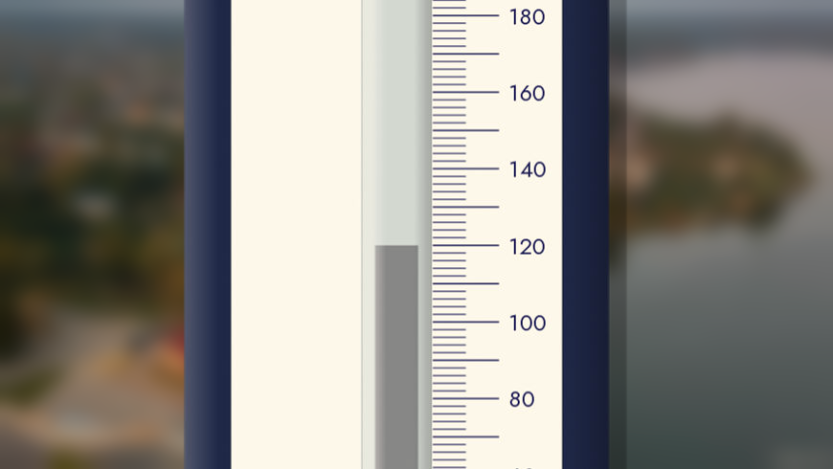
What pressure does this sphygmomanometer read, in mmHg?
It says 120 mmHg
